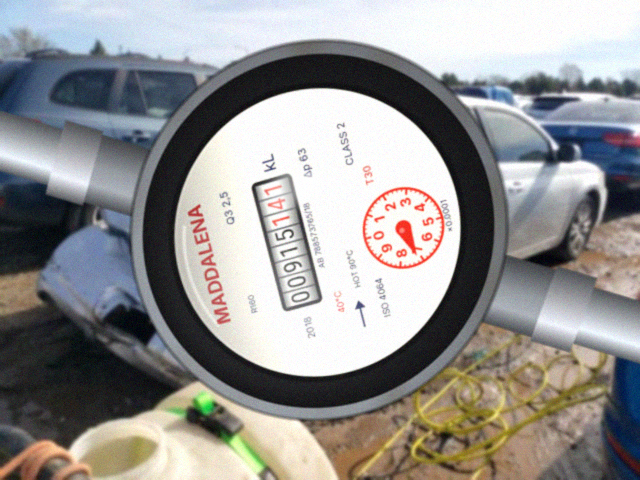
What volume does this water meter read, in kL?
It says 915.1417 kL
